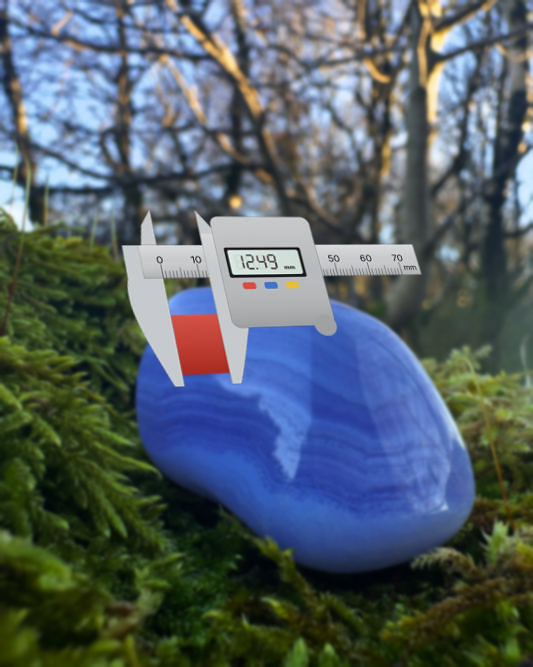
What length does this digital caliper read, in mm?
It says 12.49 mm
